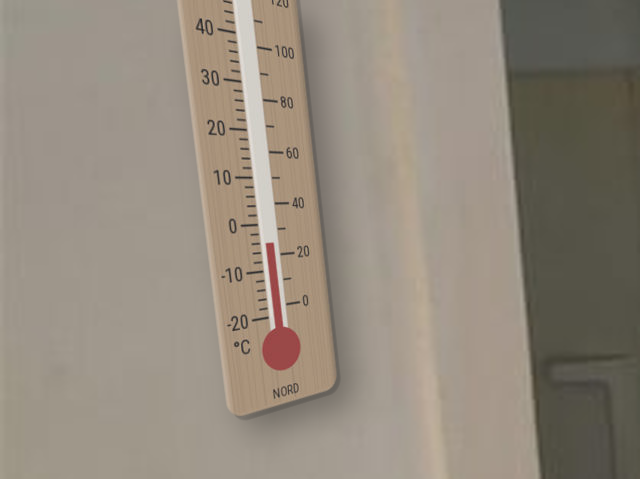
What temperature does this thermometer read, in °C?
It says -4 °C
